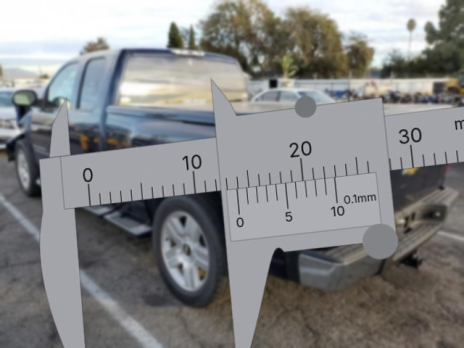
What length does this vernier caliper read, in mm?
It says 13.9 mm
